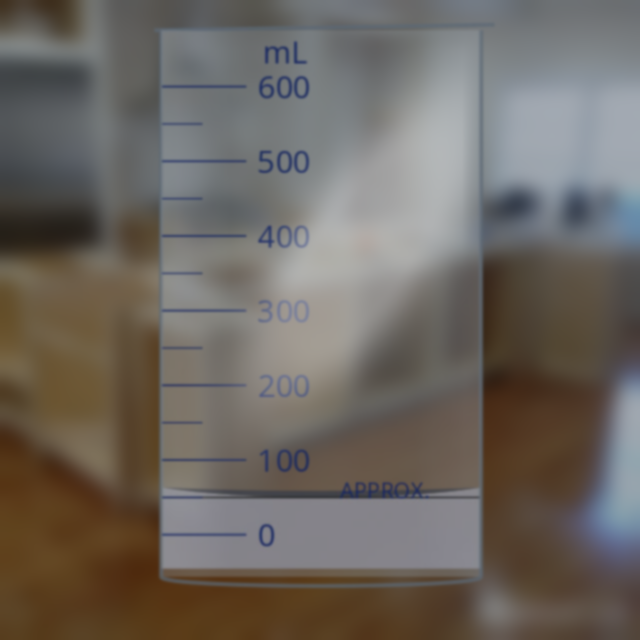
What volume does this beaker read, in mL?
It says 50 mL
